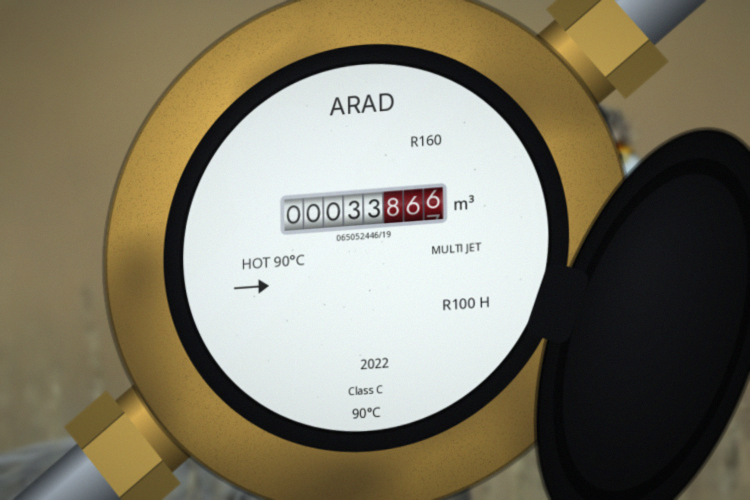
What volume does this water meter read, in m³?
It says 33.866 m³
